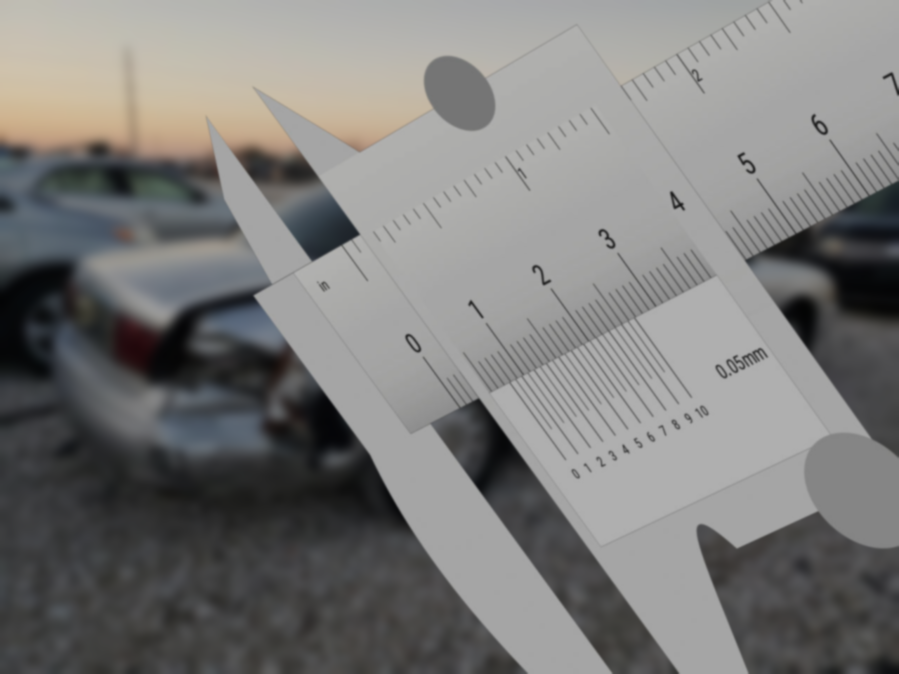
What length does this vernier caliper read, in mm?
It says 7.8 mm
